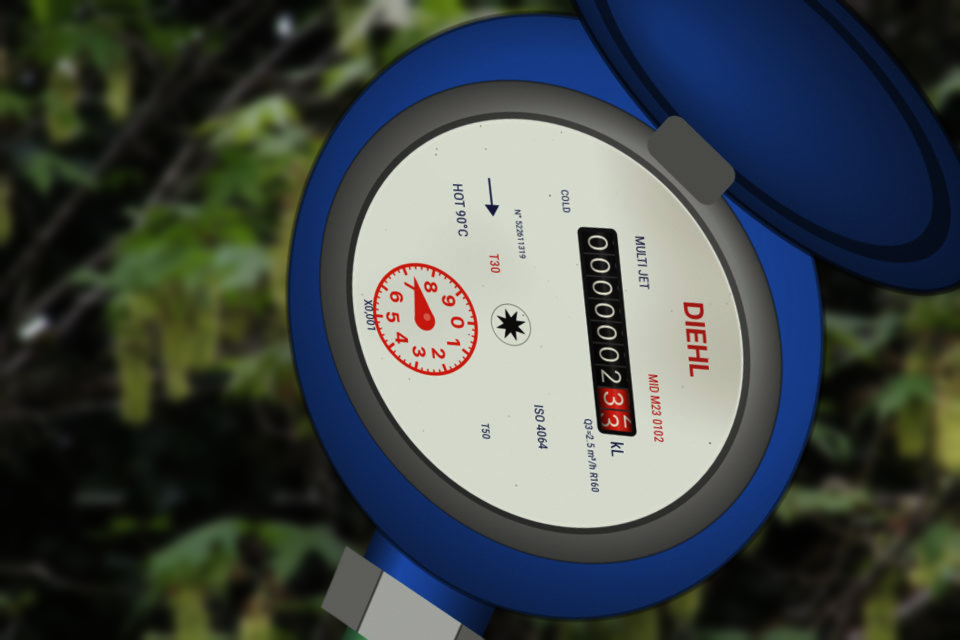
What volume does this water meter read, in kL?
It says 2.327 kL
